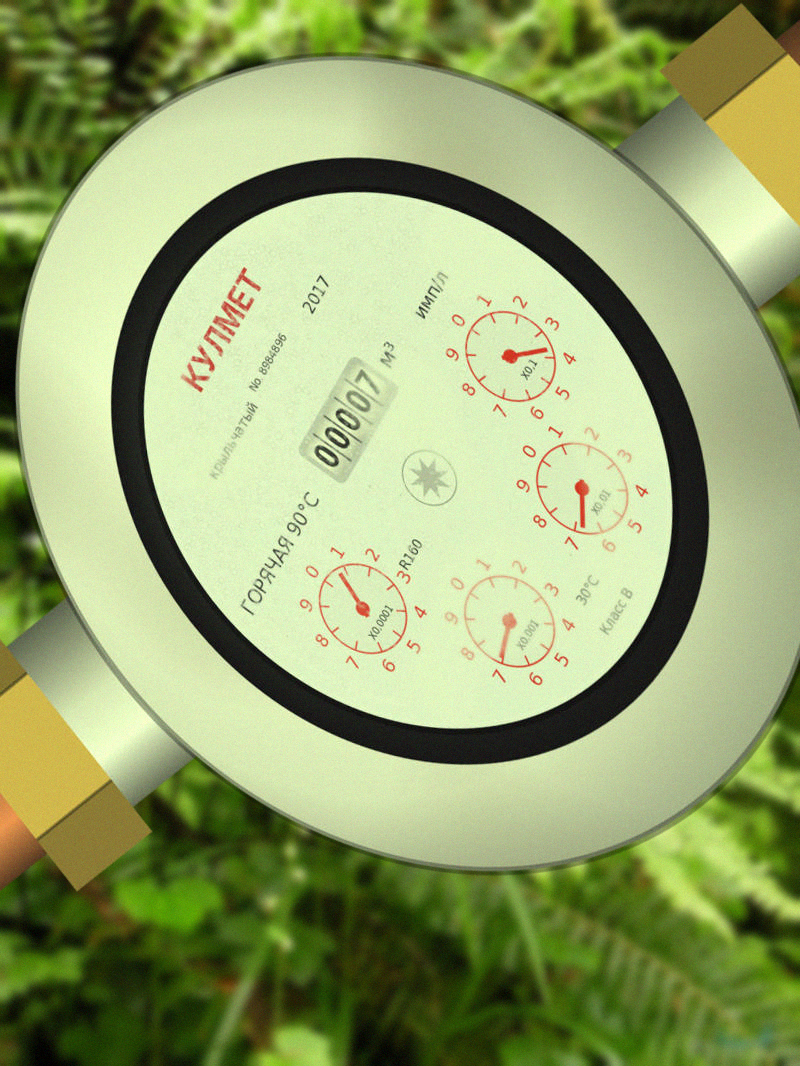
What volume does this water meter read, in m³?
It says 7.3670 m³
